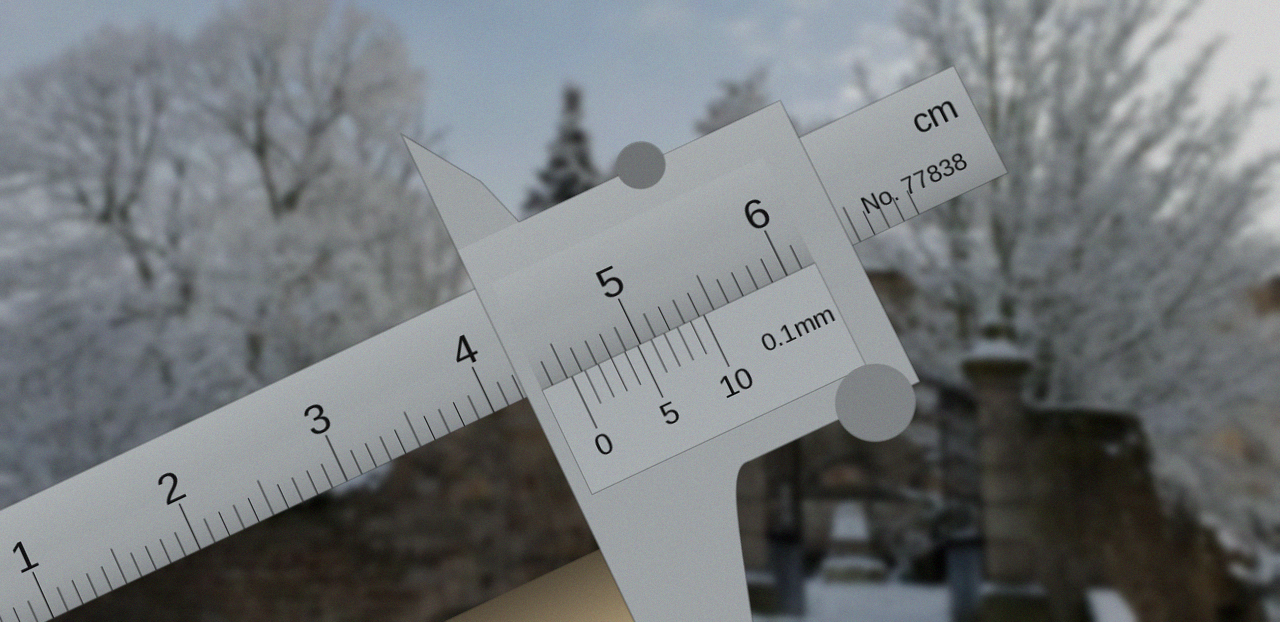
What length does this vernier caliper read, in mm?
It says 45.3 mm
